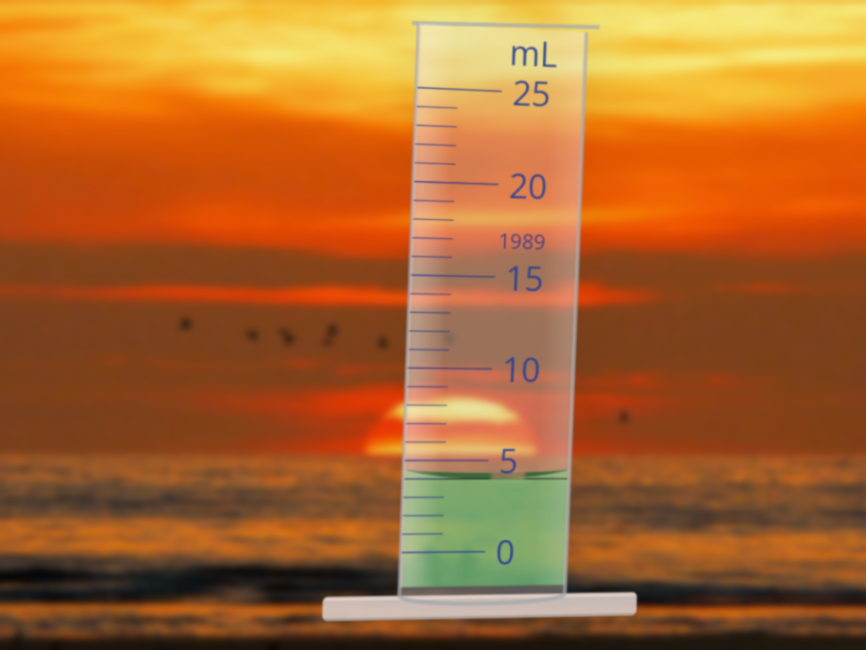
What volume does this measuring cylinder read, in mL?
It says 4 mL
